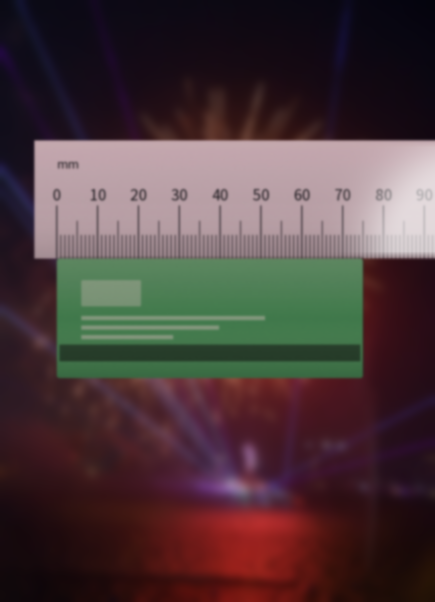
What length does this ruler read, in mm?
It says 75 mm
